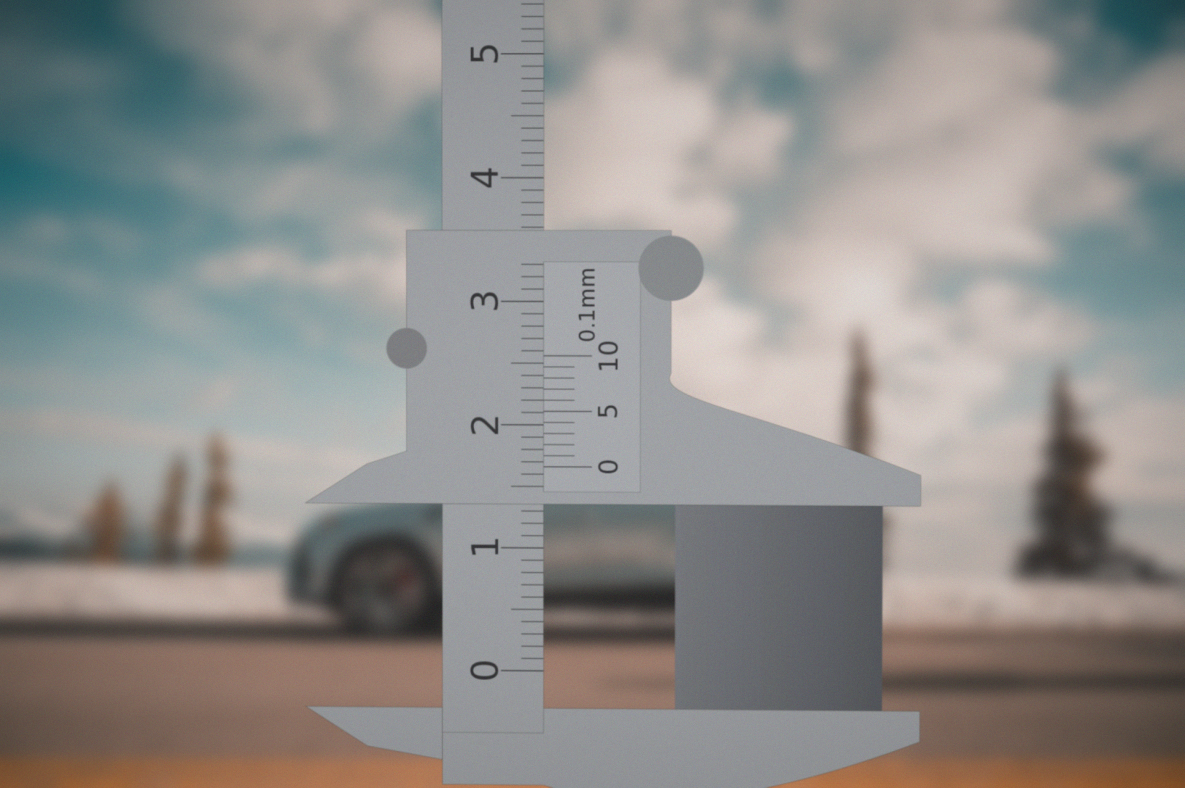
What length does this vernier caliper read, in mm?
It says 16.6 mm
